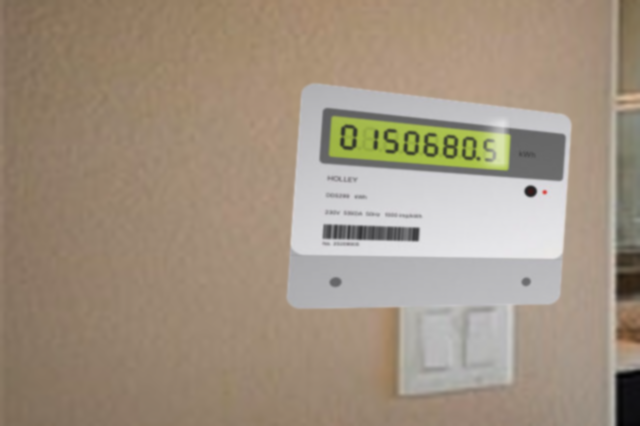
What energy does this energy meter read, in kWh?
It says 150680.5 kWh
